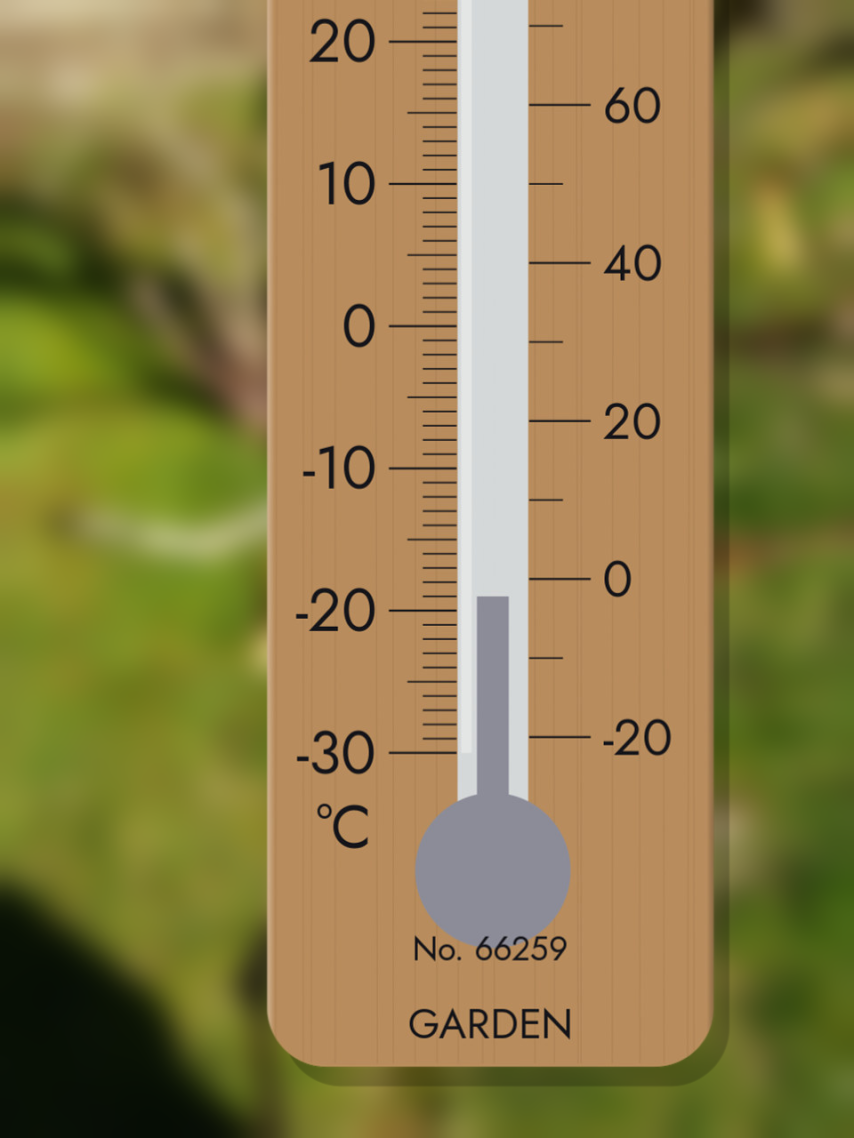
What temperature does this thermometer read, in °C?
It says -19 °C
